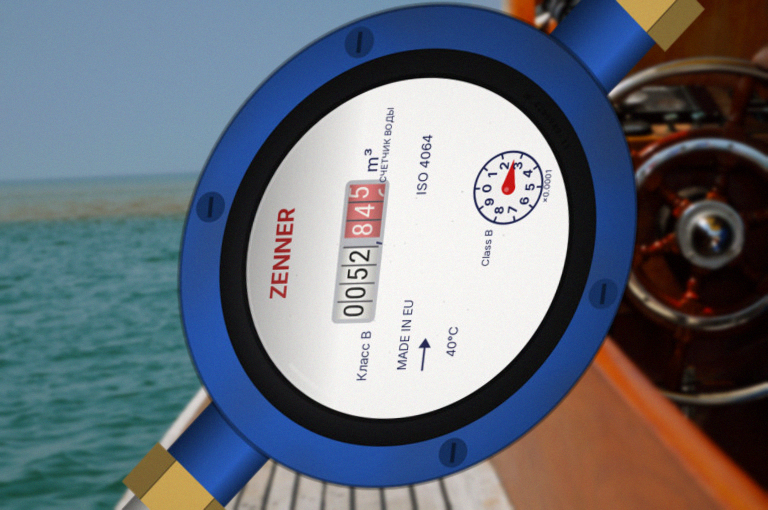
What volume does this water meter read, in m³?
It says 52.8452 m³
